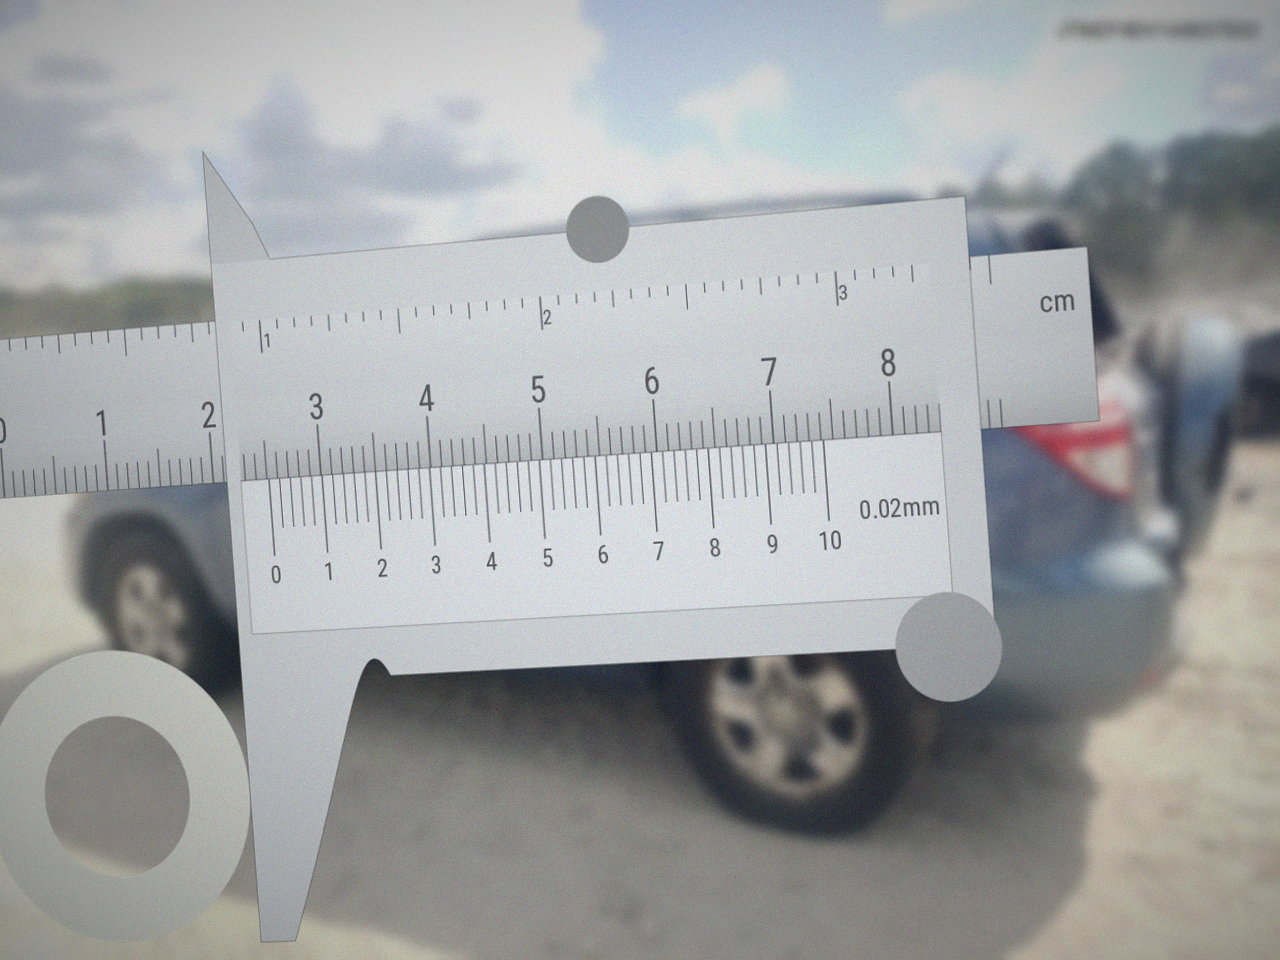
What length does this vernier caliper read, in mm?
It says 25.2 mm
